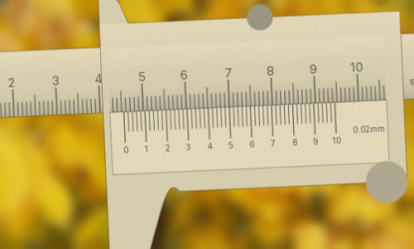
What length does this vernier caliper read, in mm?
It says 45.5 mm
